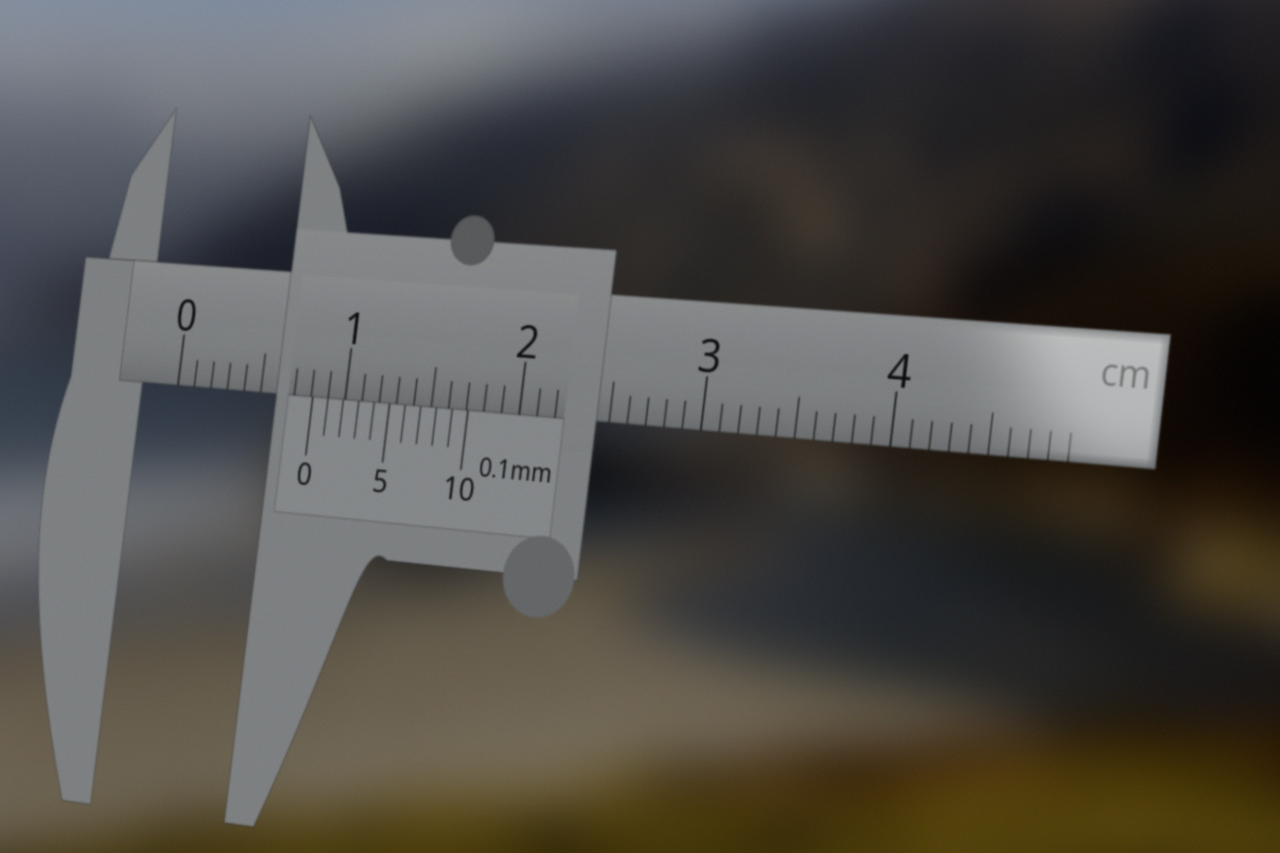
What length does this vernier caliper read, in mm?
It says 8.1 mm
